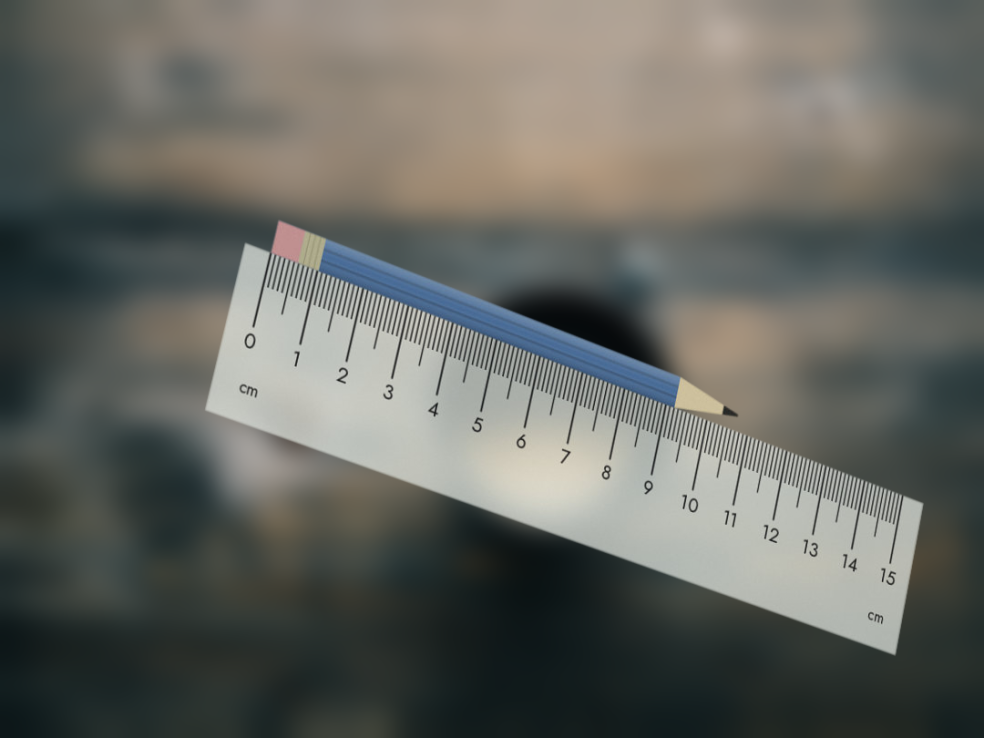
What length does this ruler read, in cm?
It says 10.7 cm
